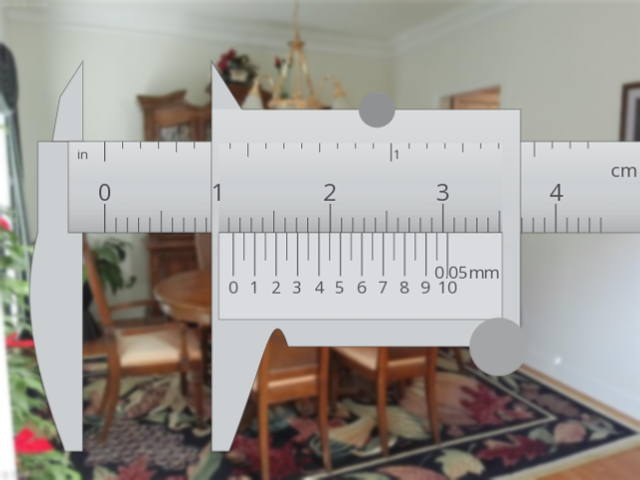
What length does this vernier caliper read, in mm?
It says 11.4 mm
